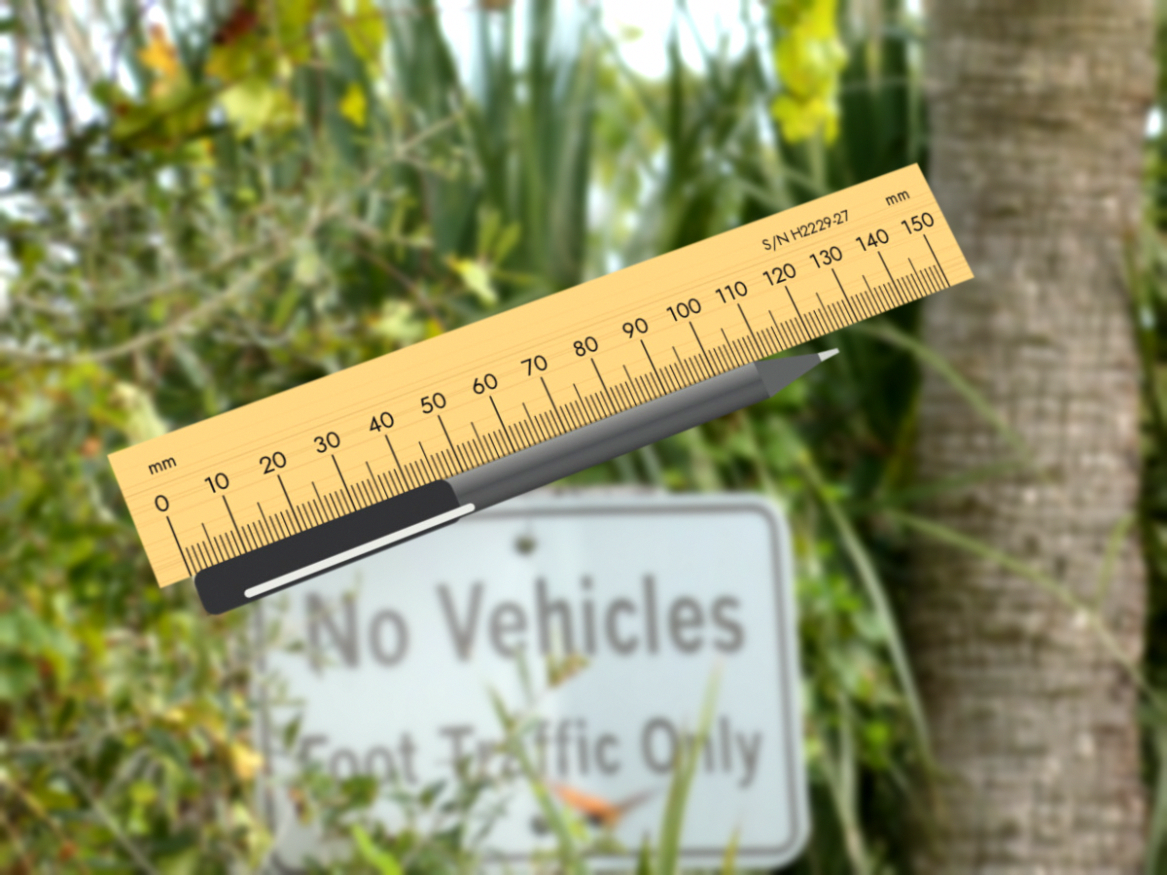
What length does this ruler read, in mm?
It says 124 mm
